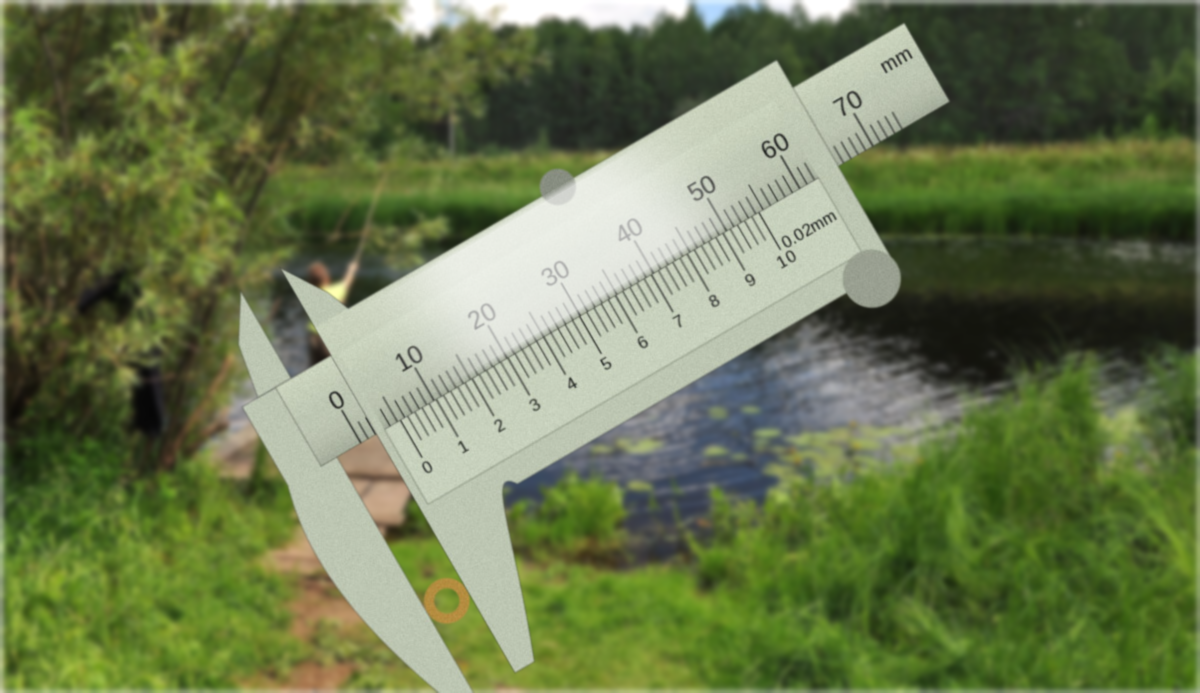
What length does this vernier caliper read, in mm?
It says 5.4 mm
